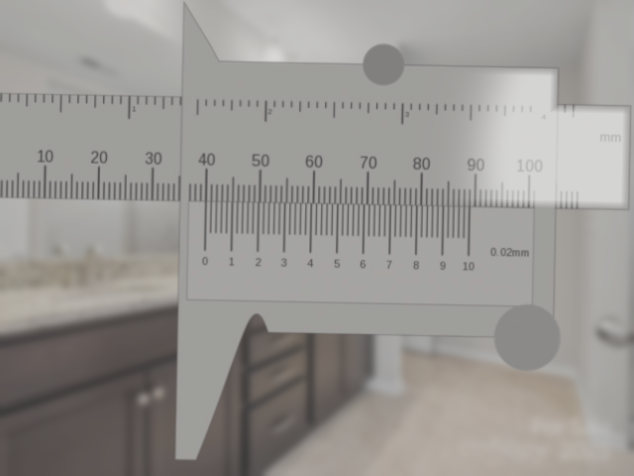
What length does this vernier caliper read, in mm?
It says 40.0 mm
